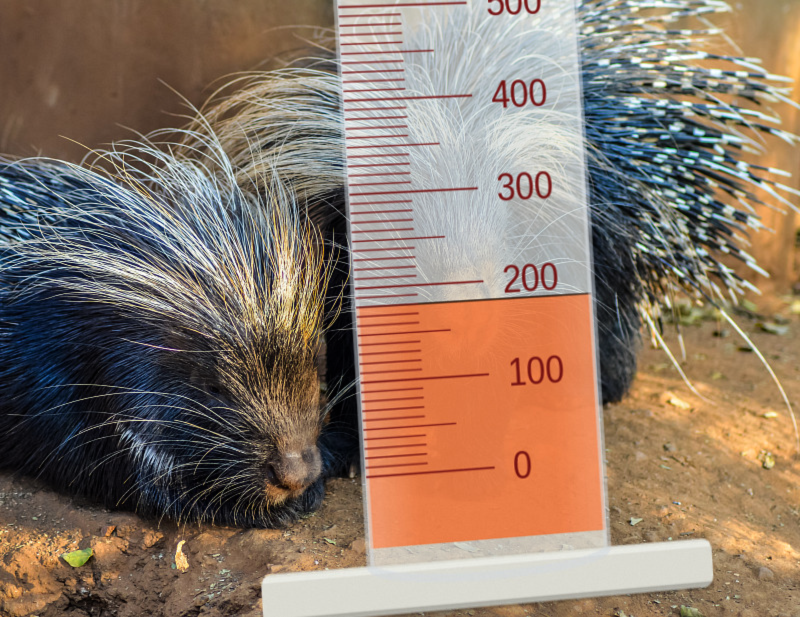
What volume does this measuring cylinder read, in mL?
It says 180 mL
